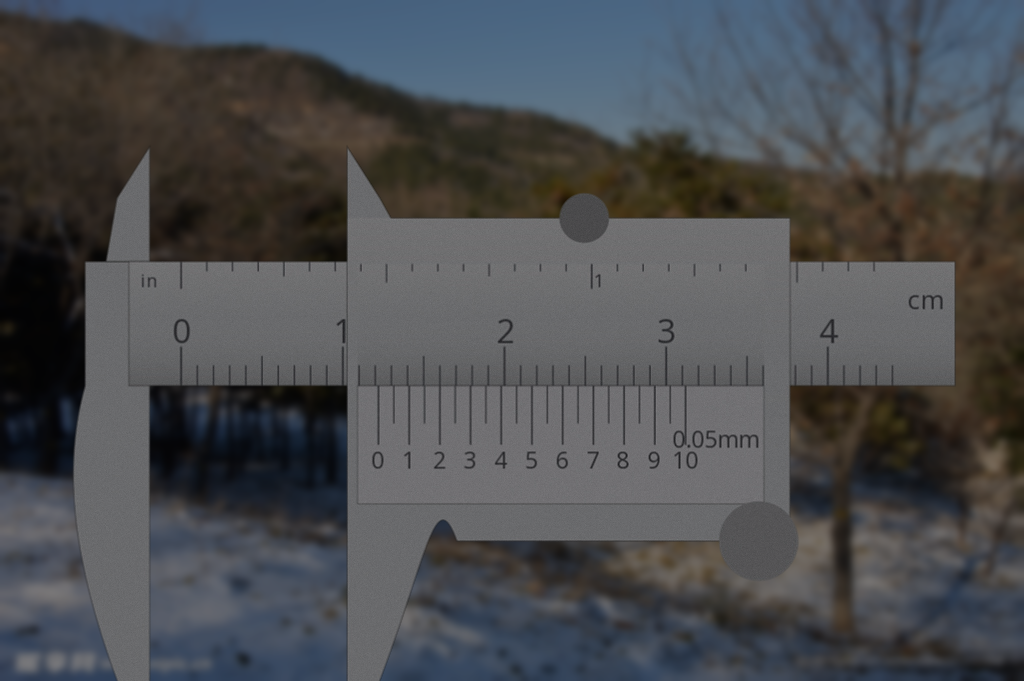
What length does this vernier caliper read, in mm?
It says 12.2 mm
